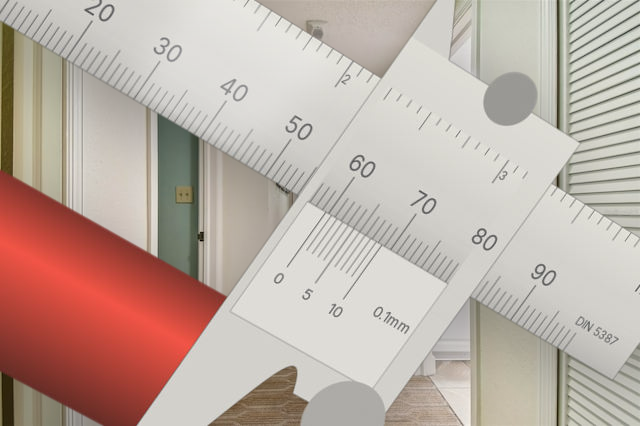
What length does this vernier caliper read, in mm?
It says 59.6 mm
